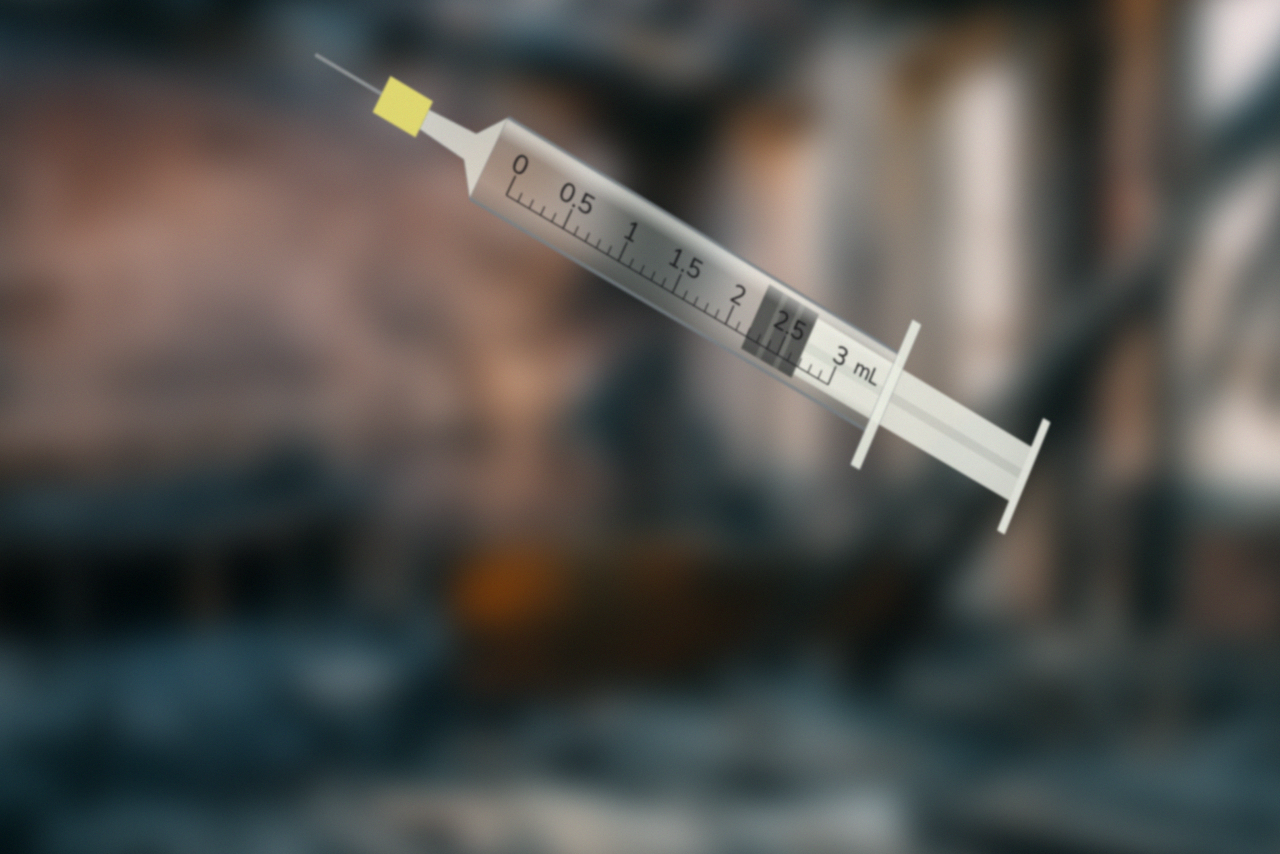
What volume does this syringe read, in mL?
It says 2.2 mL
